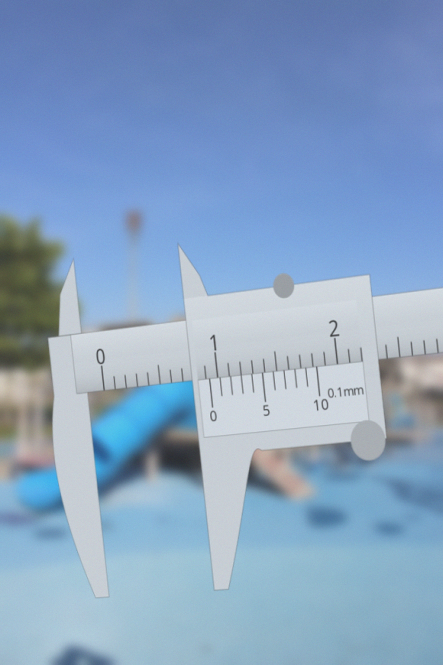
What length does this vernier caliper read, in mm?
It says 9.3 mm
